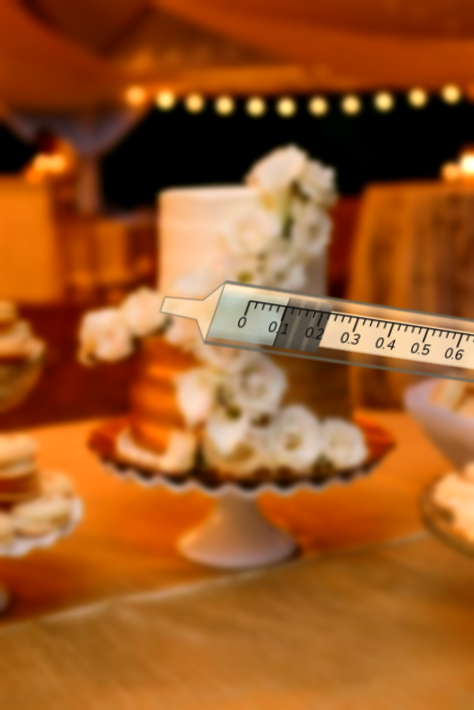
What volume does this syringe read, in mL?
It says 0.1 mL
